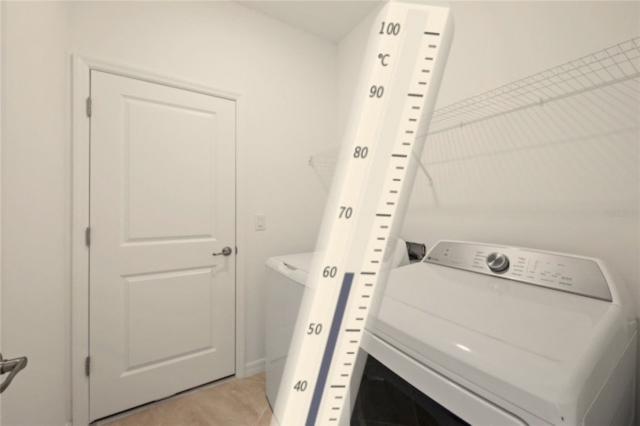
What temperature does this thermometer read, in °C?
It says 60 °C
